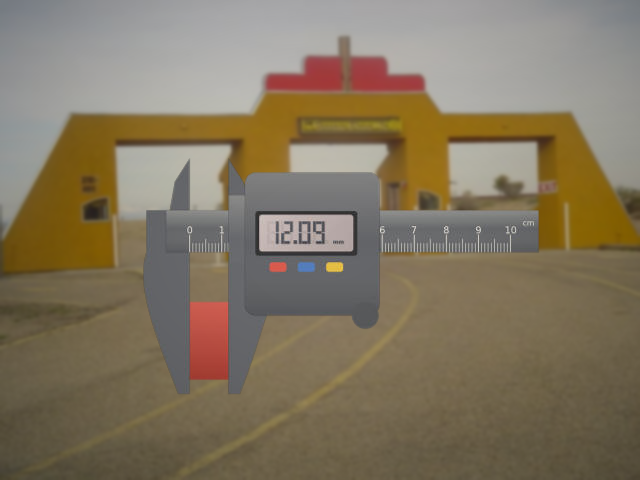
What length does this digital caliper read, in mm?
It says 12.09 mm
